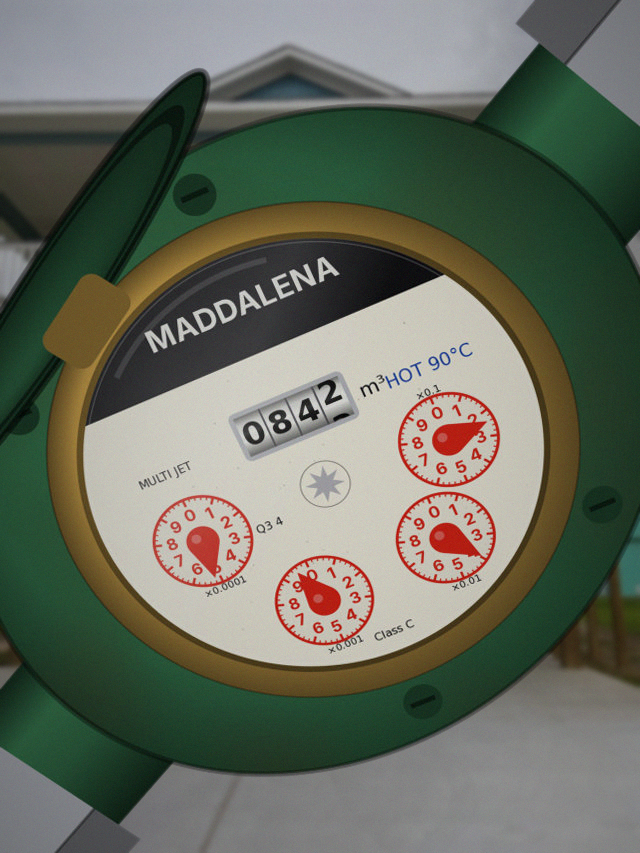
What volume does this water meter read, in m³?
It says 842.2395 m³
